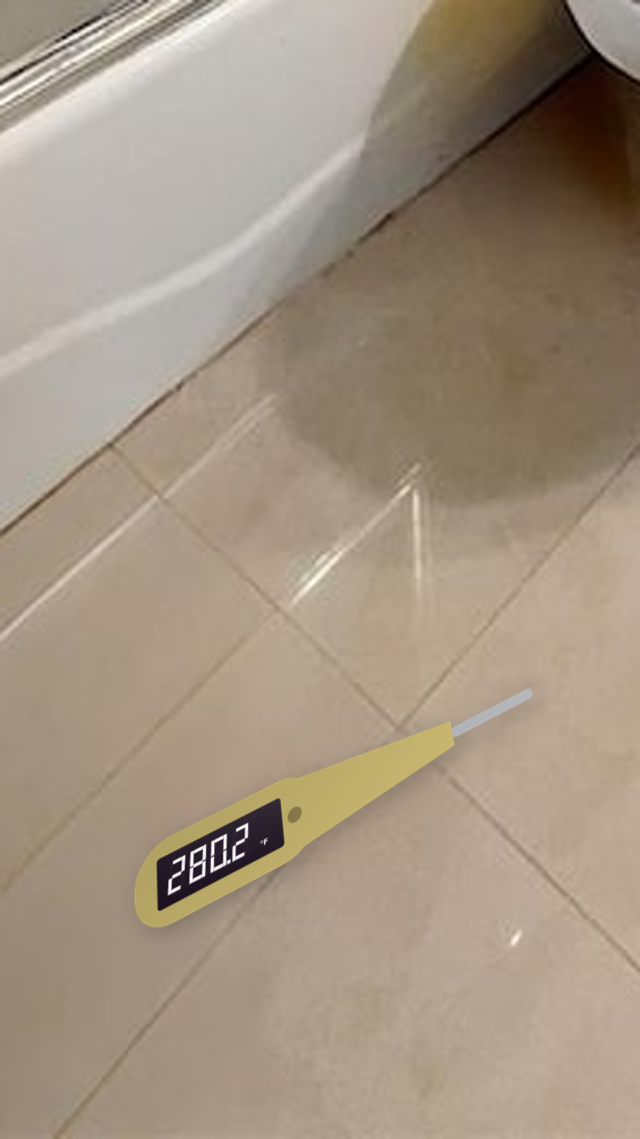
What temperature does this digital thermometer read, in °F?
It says 280.2 °F
